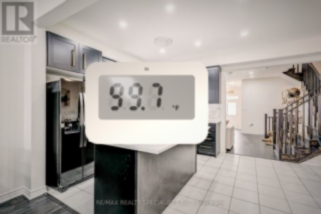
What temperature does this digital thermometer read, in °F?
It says 99.7 °F
